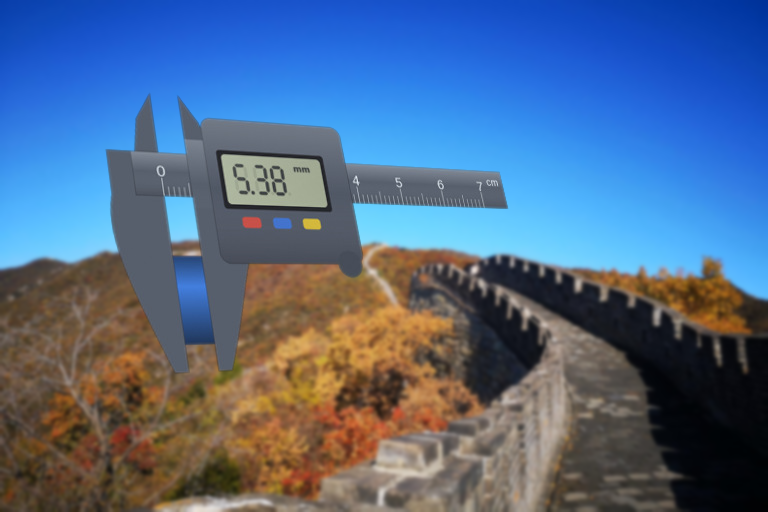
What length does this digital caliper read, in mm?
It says 5.38 mm
